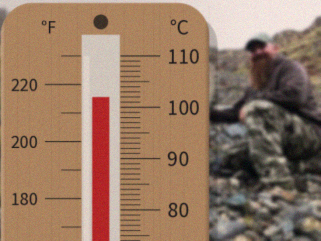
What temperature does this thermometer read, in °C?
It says 102 °C
